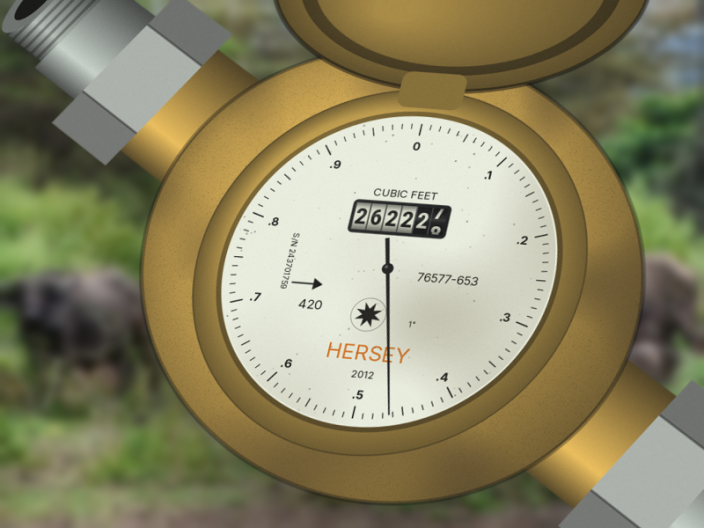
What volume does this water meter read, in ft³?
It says 262227.46 ft³
